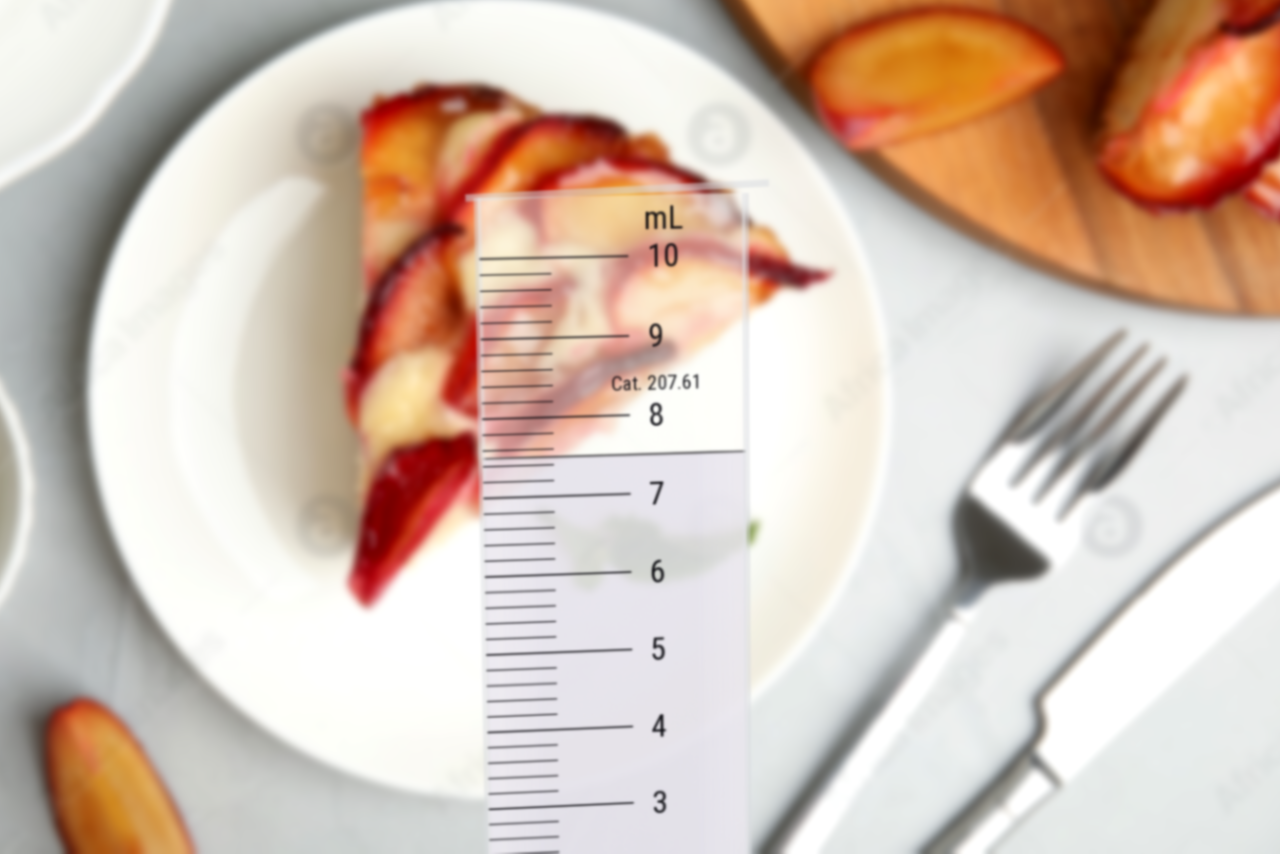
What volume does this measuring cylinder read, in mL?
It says 7.5 mL
